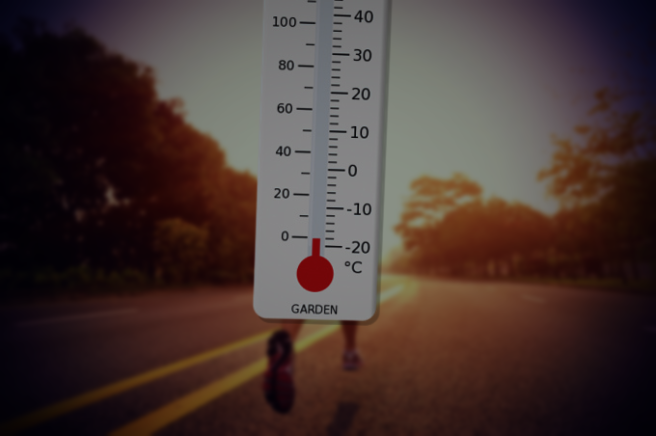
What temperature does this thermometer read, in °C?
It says -18 °C
